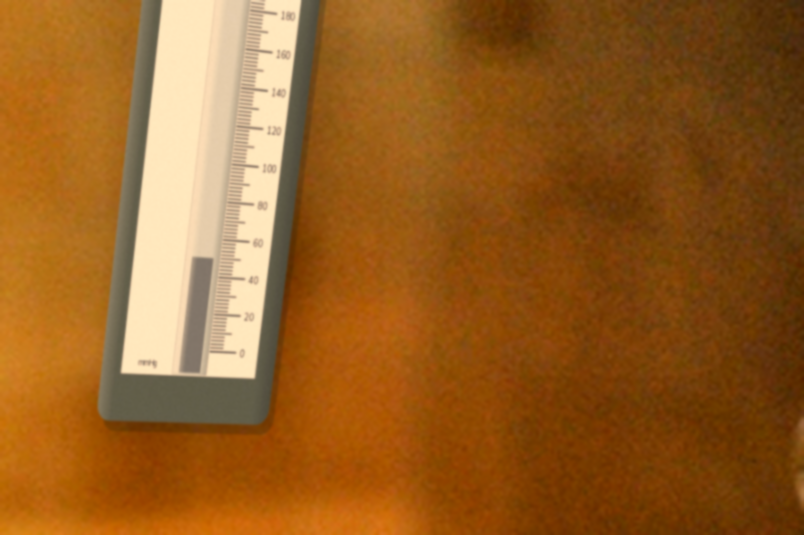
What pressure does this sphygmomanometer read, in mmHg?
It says 50 mmHg
